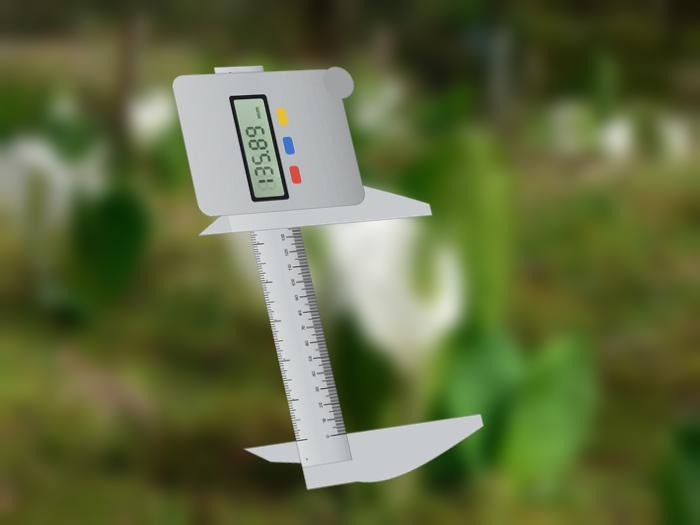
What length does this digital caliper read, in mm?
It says 135.89 mm
